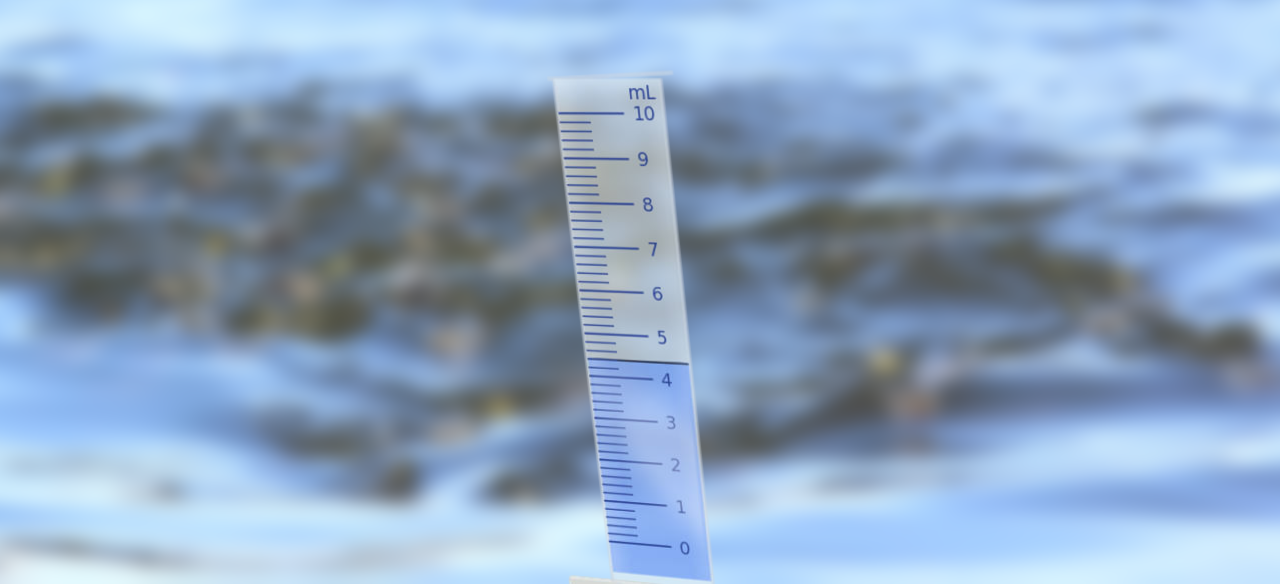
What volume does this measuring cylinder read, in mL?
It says 4.4 mL
